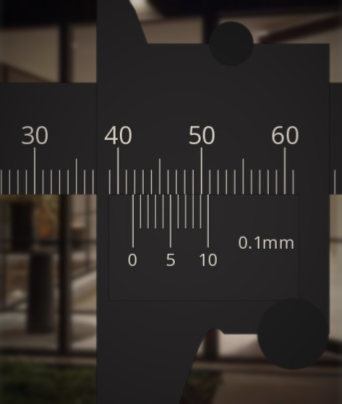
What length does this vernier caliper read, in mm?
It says 41.8 mm
